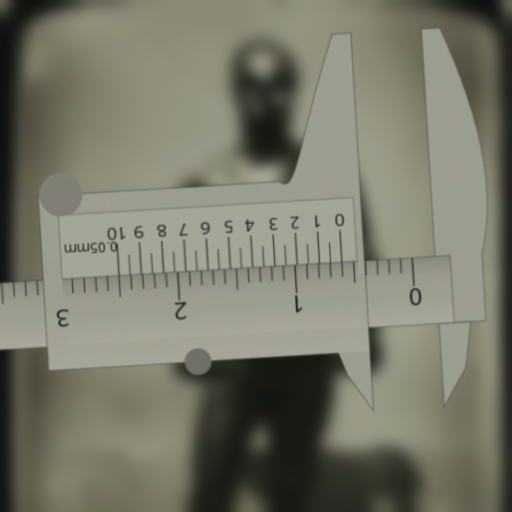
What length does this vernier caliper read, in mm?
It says 6.0 mm
